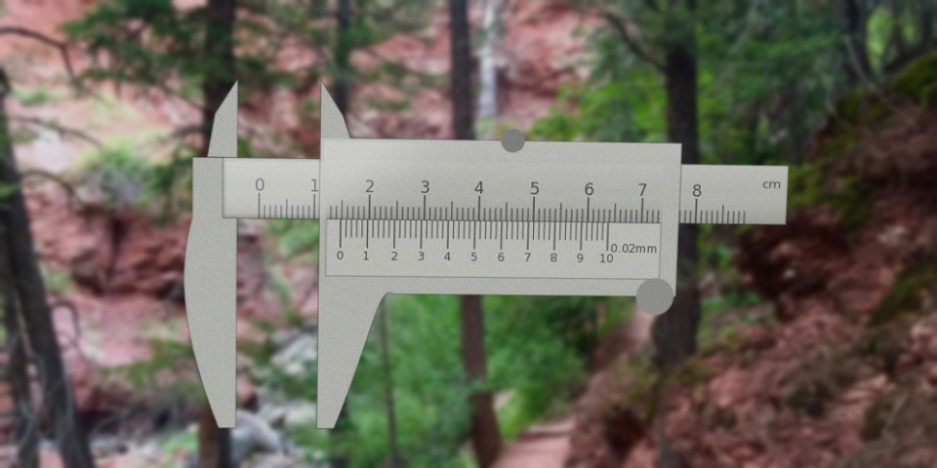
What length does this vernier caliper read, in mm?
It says 14.8 mm
